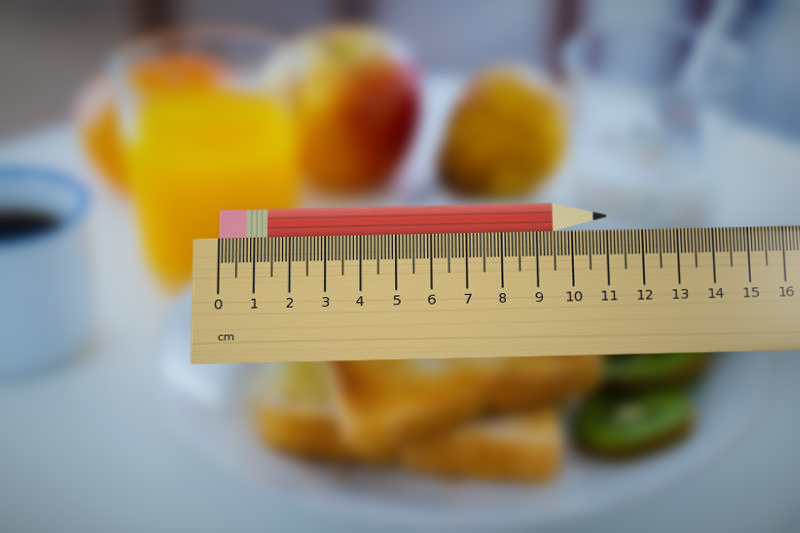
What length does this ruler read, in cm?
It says 11 cm
